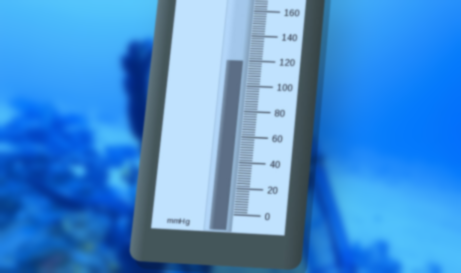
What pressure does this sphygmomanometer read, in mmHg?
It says 120 mmHg
